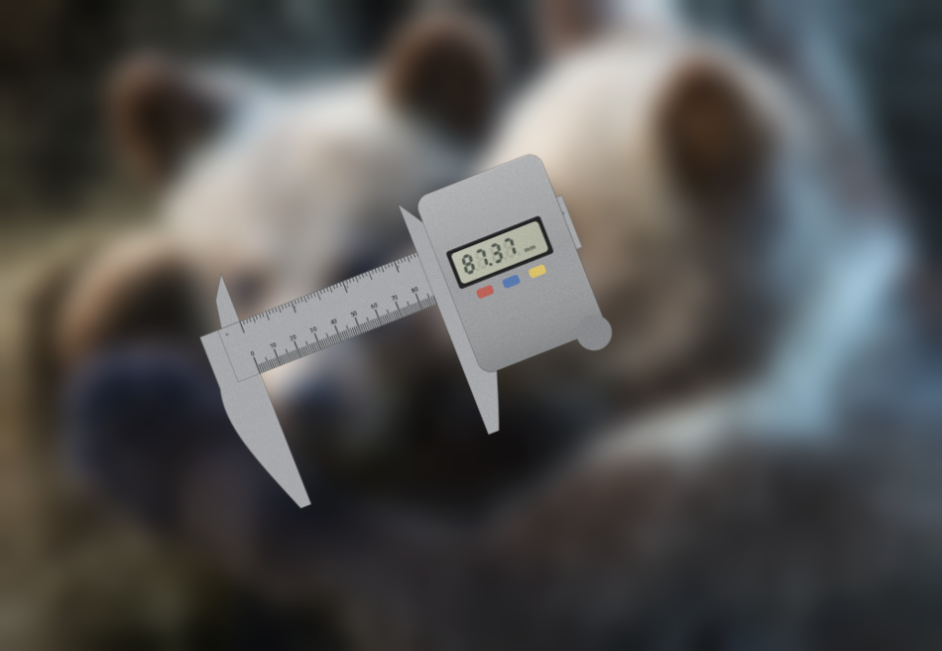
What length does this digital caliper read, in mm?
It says 87.37 mm
